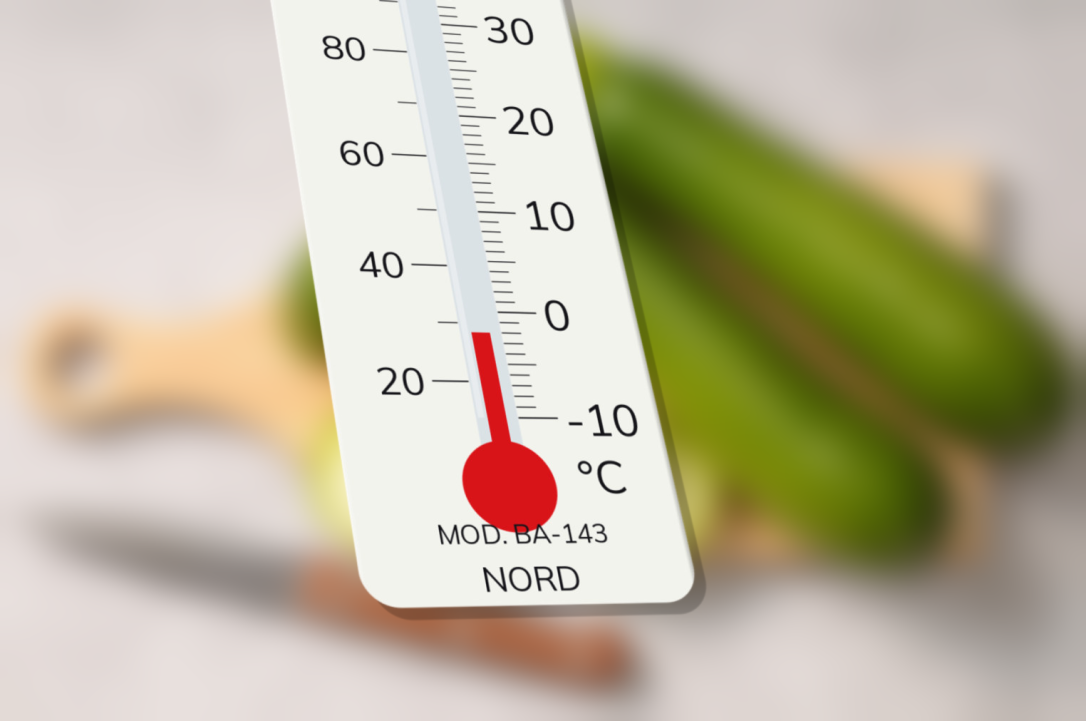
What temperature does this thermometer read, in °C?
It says -2 °C
